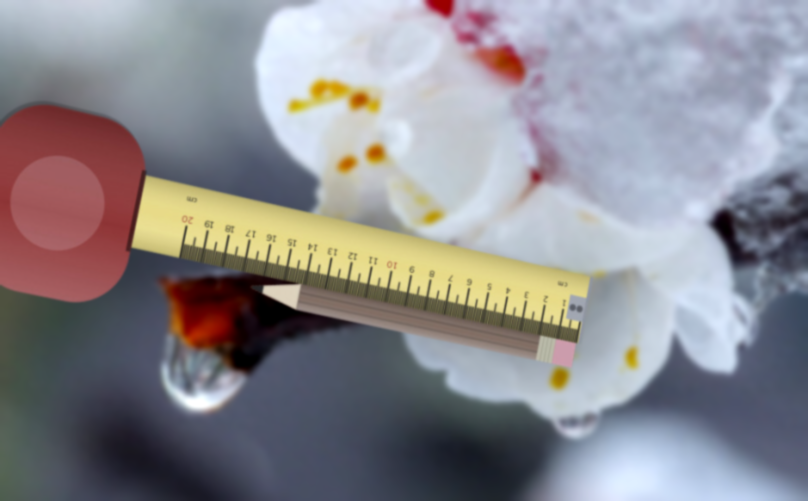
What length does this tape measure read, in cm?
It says 16.5 cm
